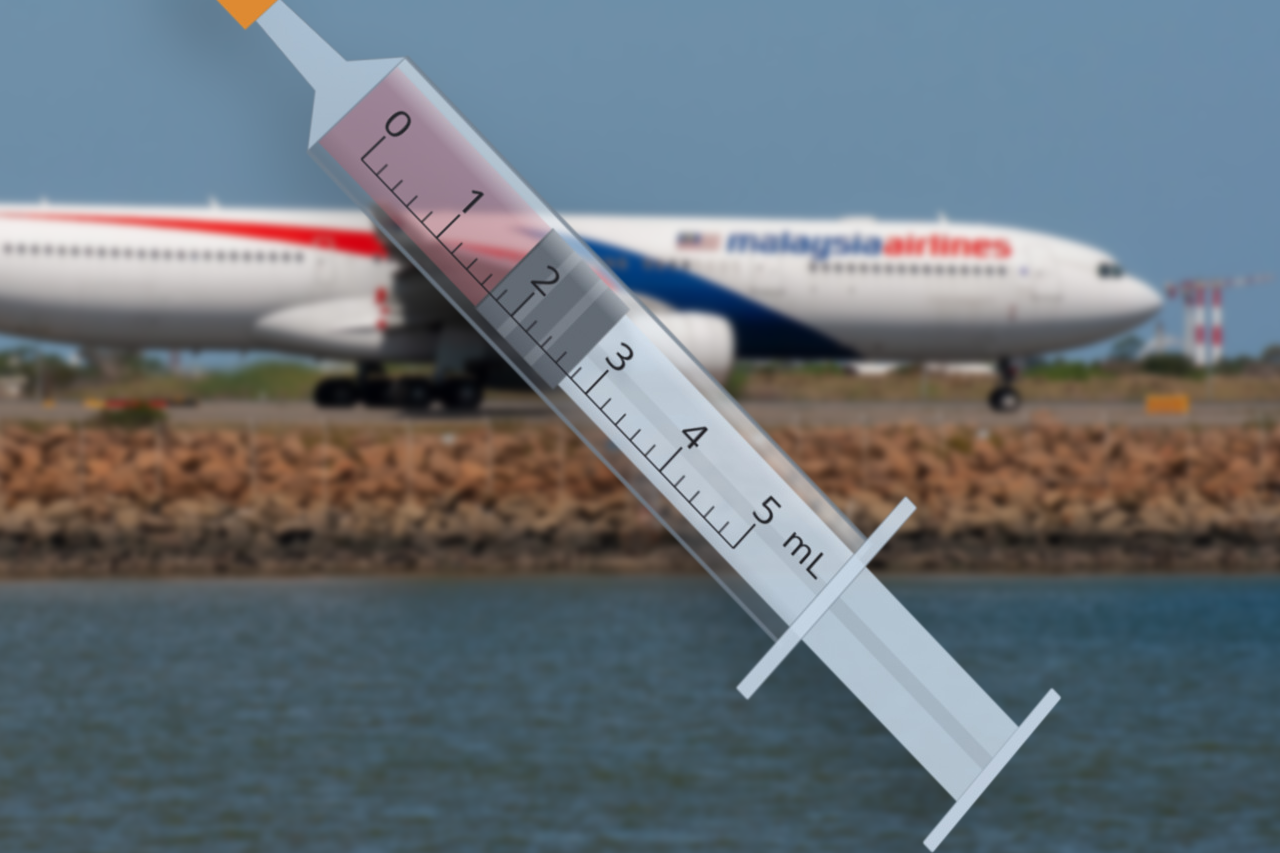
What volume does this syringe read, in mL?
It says 1.7 mL
